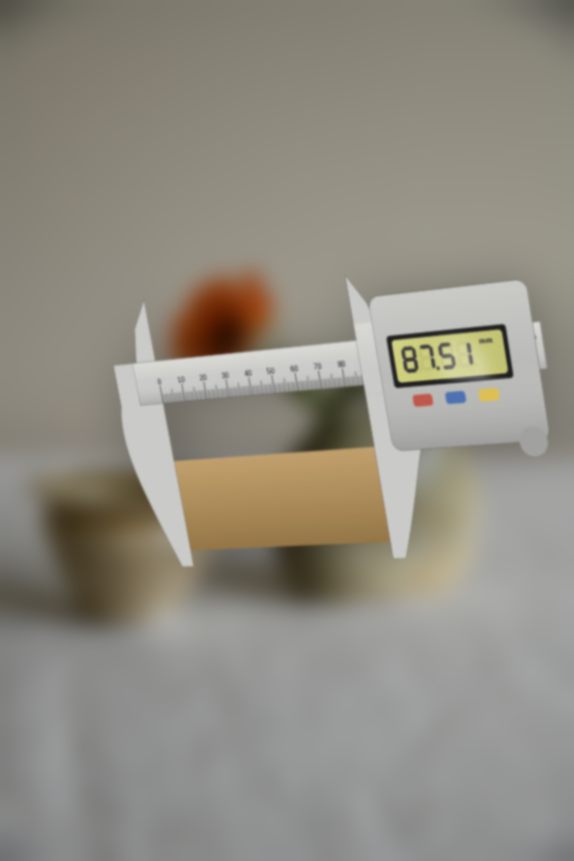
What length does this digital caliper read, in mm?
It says 87.51 mm
